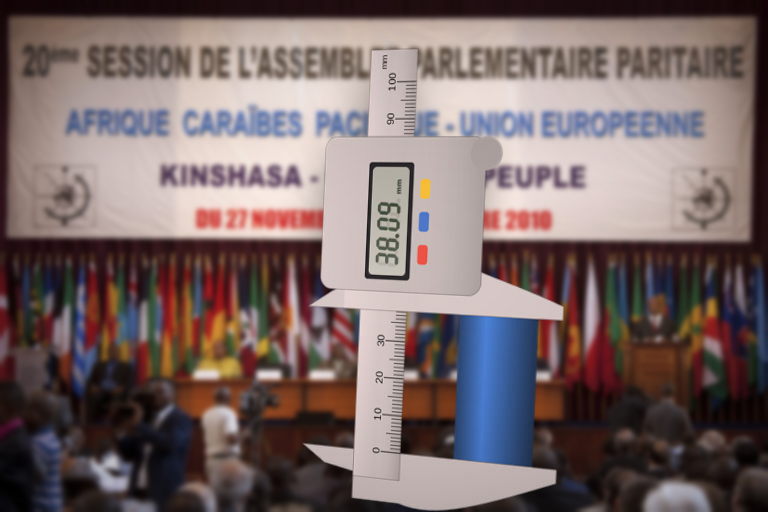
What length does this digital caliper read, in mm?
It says 38.09 mm
